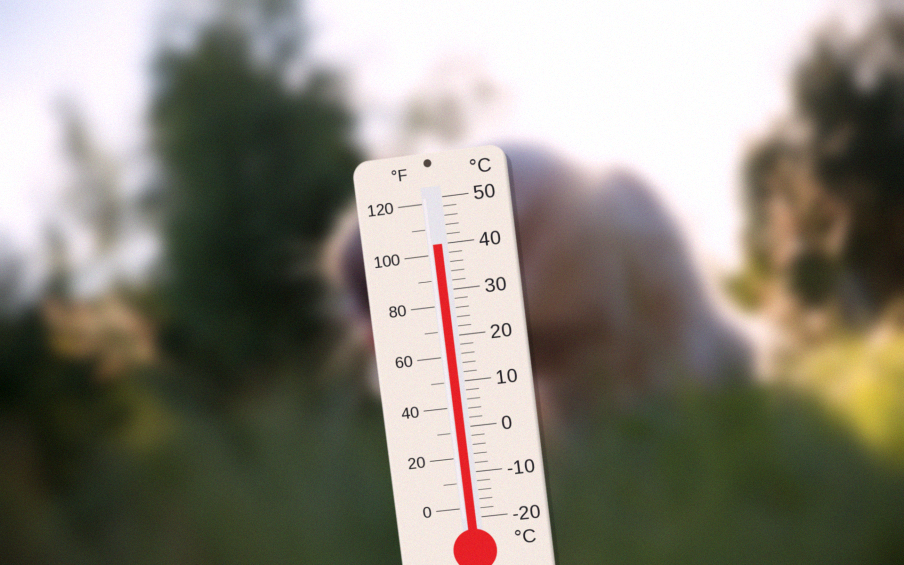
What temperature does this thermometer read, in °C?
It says 40 °C
